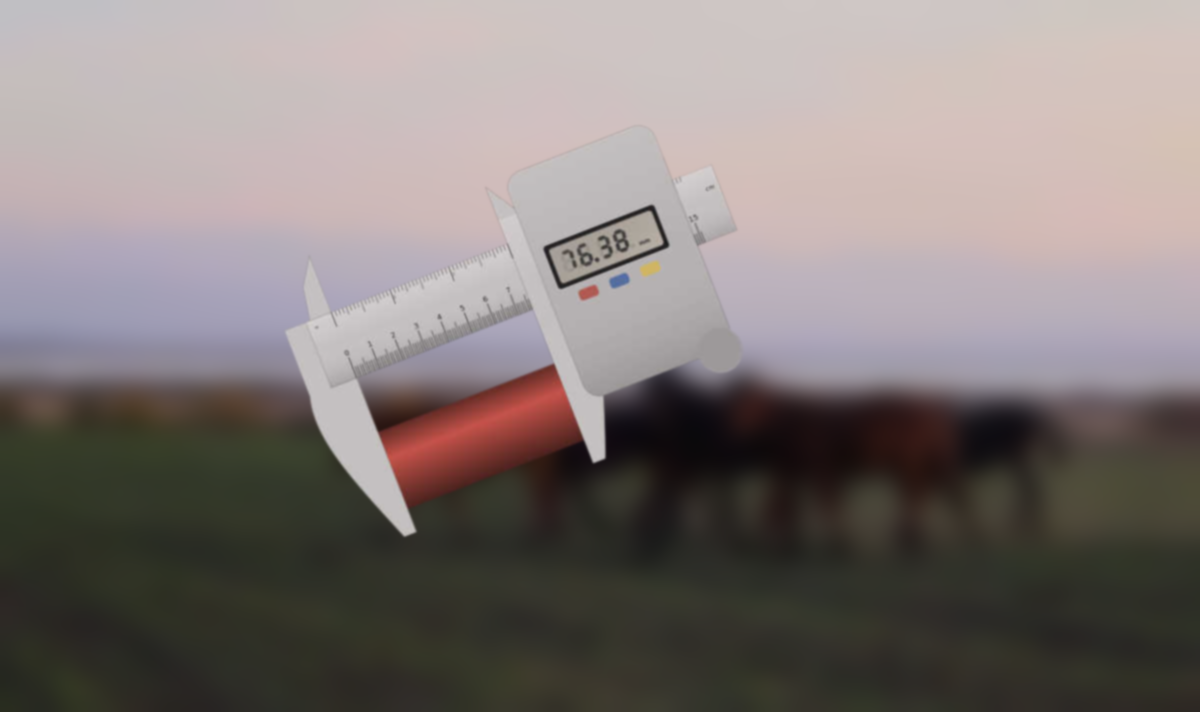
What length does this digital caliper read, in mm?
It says 76.38 mm
